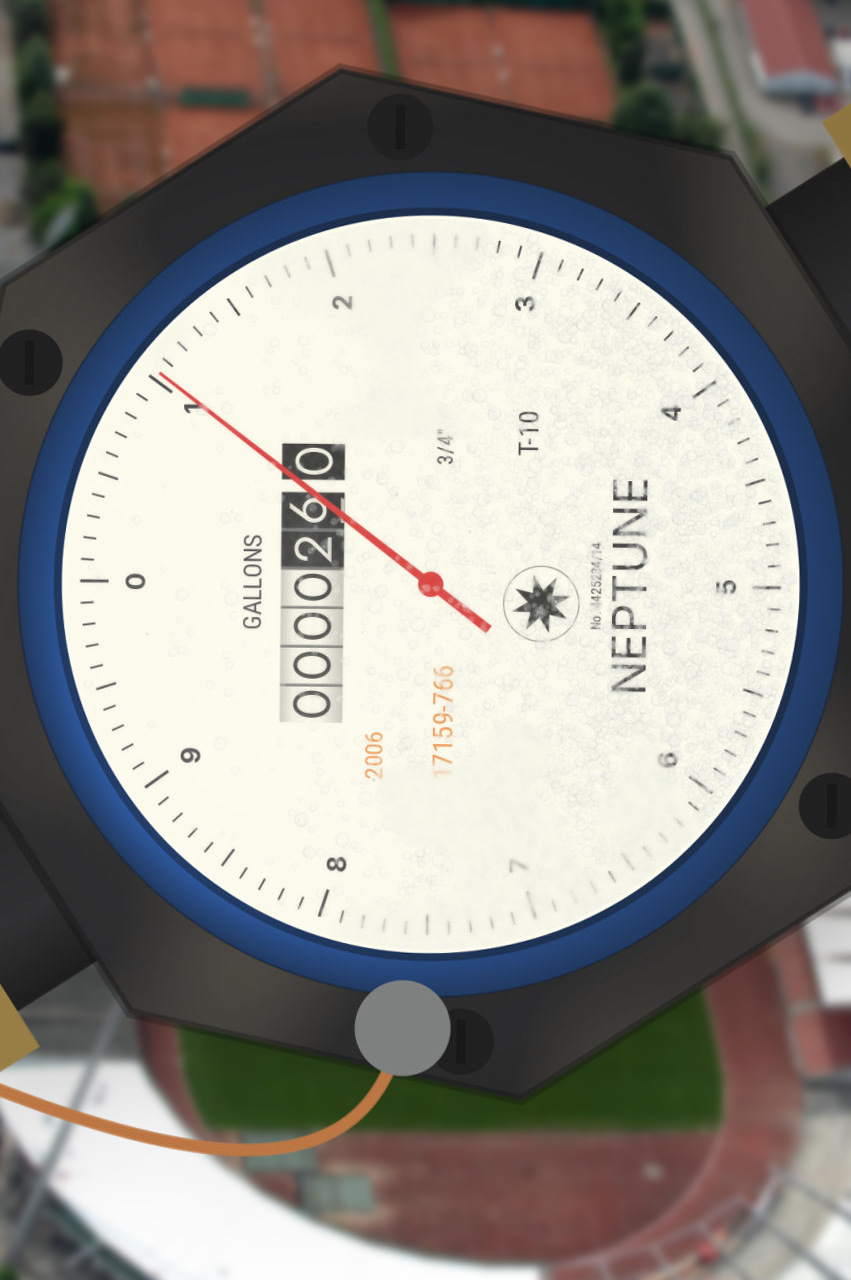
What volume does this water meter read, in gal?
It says 261.0 gal
